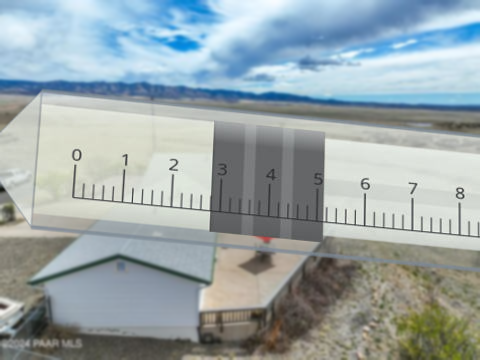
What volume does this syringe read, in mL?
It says 2.8 mL
